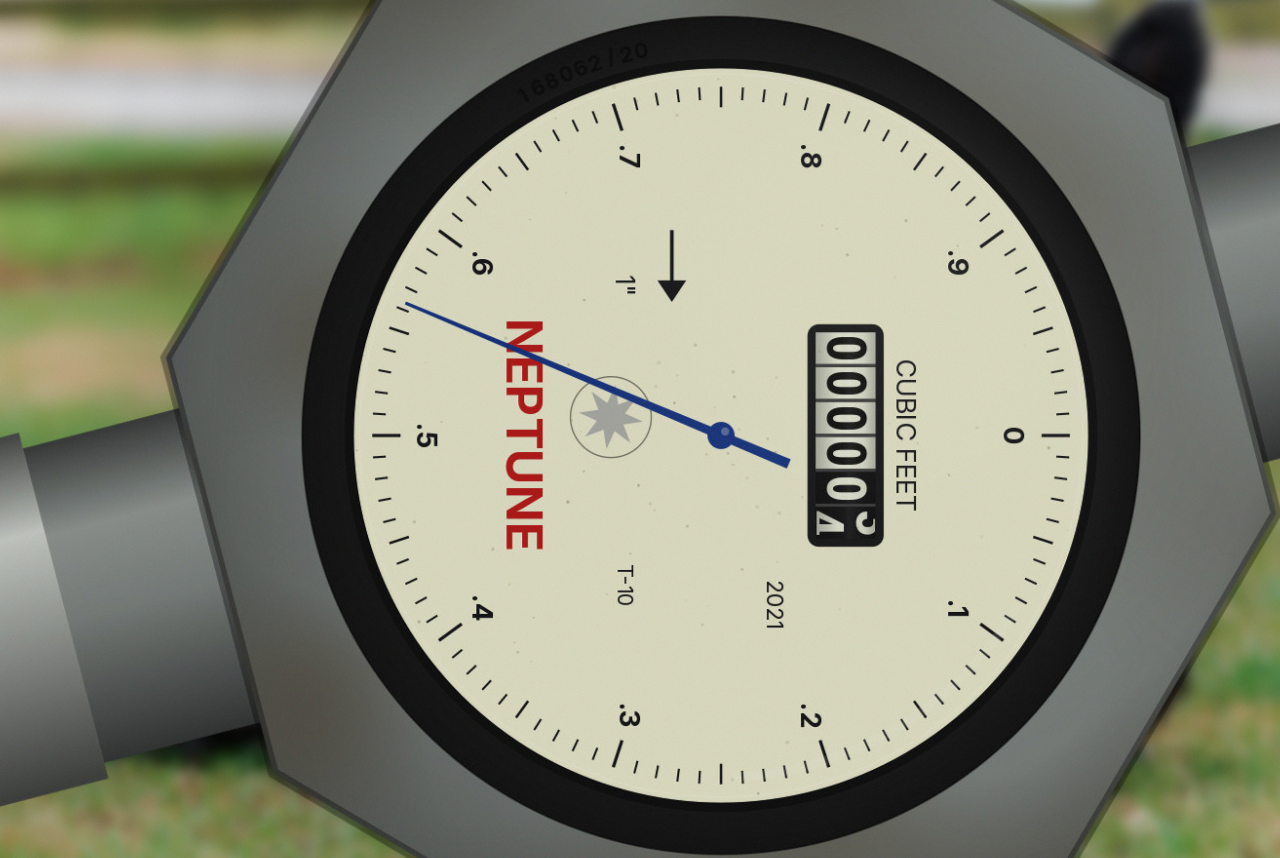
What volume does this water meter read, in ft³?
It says 3.56 ft³
